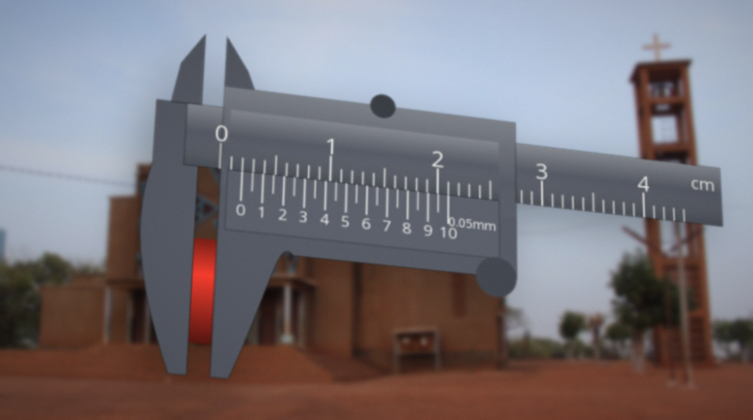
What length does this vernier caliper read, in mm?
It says 2.0 mm
